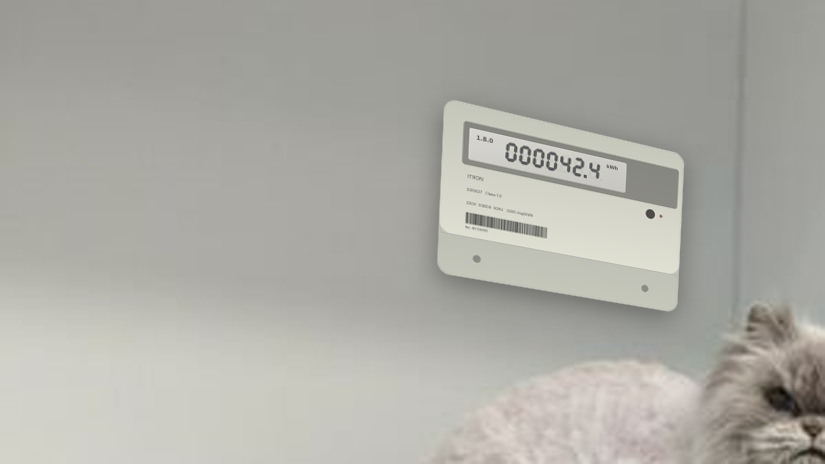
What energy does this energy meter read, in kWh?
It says 42.4 kWh
